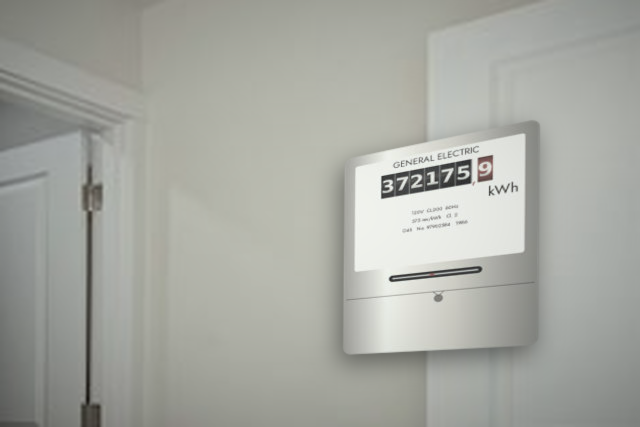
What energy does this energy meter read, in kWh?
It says 372175.9 kWh
